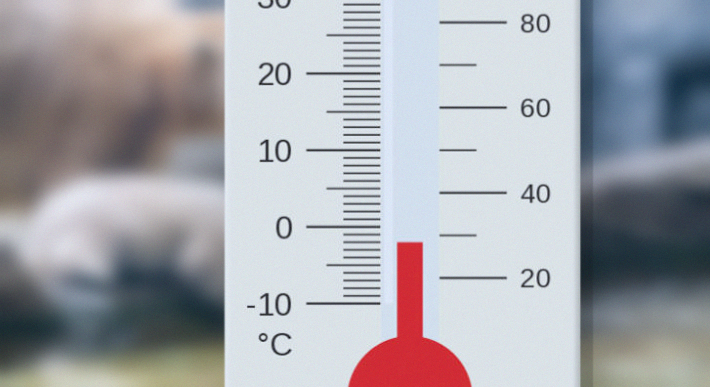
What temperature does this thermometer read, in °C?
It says -2 °C
